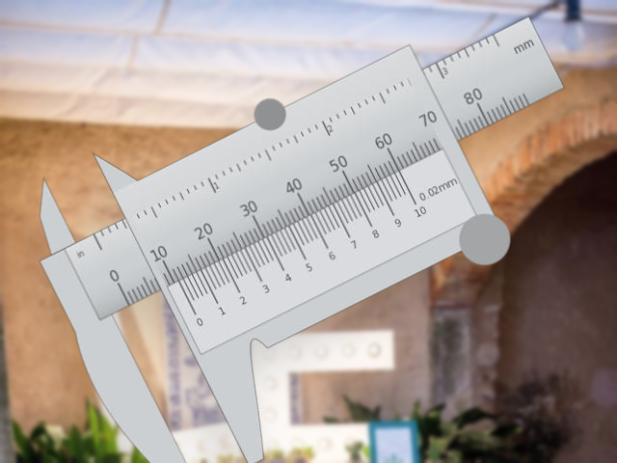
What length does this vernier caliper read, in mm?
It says 11.0 mm
